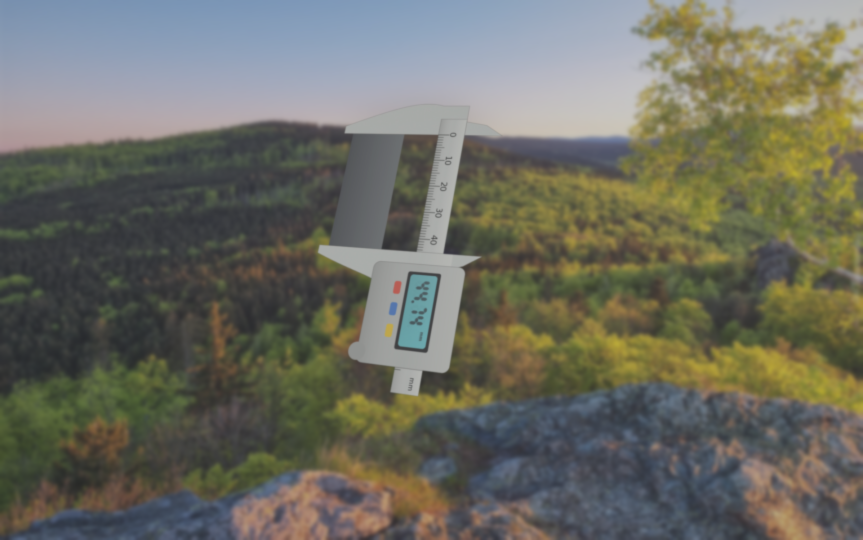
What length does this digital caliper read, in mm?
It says 44.74 mm
